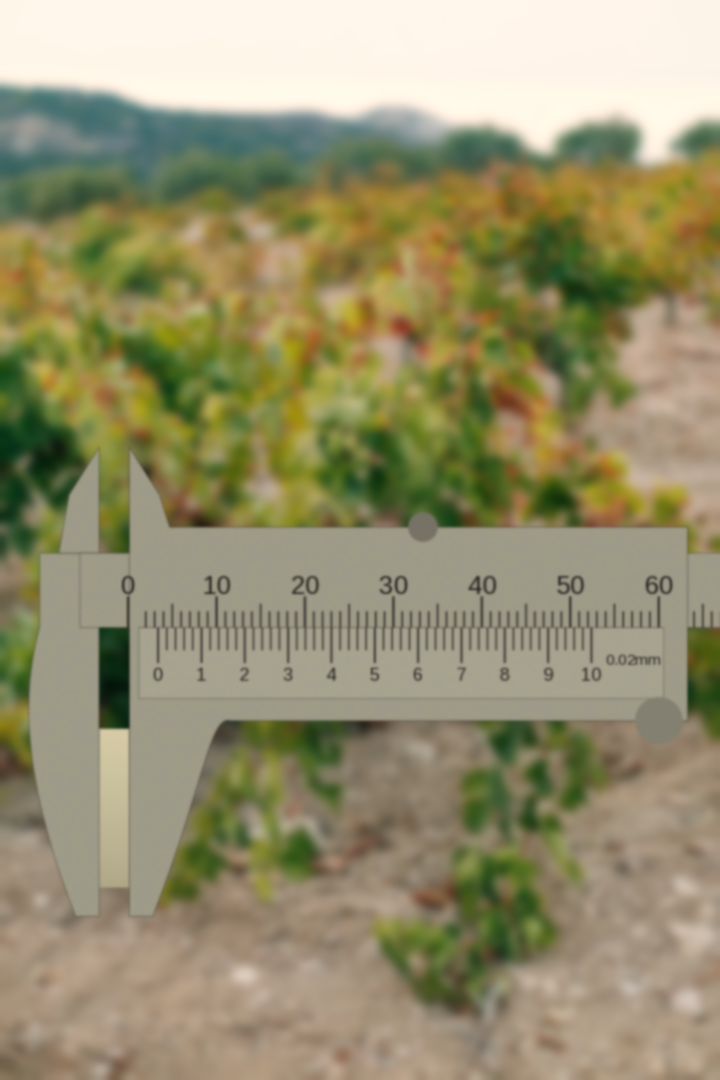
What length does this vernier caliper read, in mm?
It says 3.4 mm
